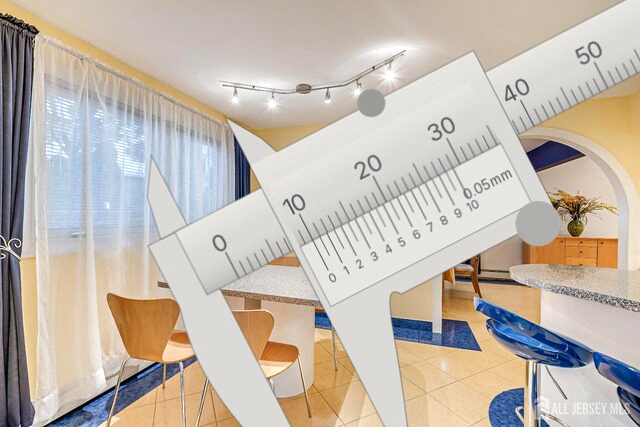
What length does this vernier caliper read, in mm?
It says 10.0 mm
